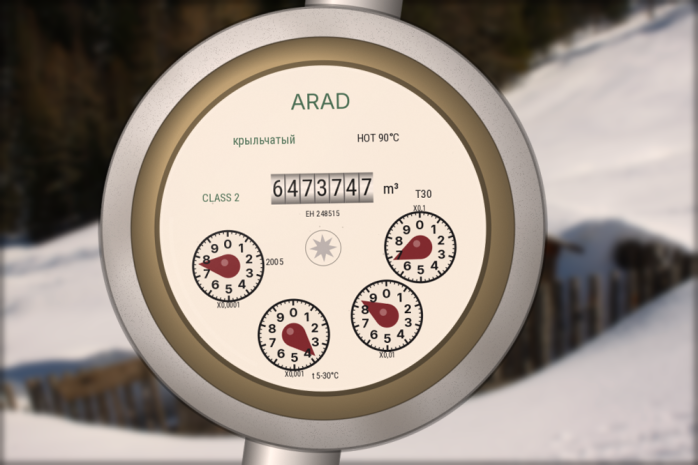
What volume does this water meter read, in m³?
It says 6473747.6837 m³
